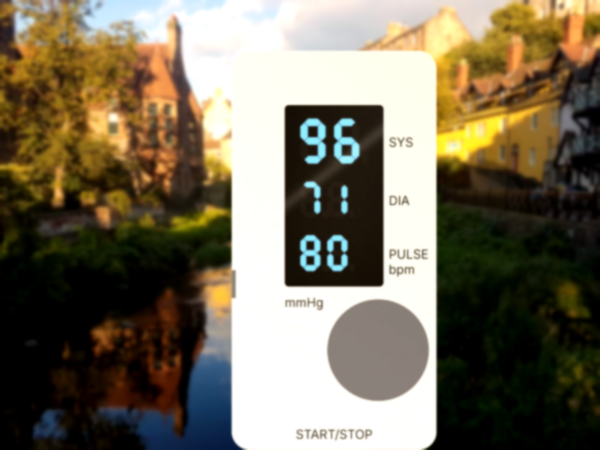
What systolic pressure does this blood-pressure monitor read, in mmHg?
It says 96 mmHg
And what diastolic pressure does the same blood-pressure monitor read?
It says 71 mmHg
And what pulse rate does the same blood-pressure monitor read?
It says 80 bpm
